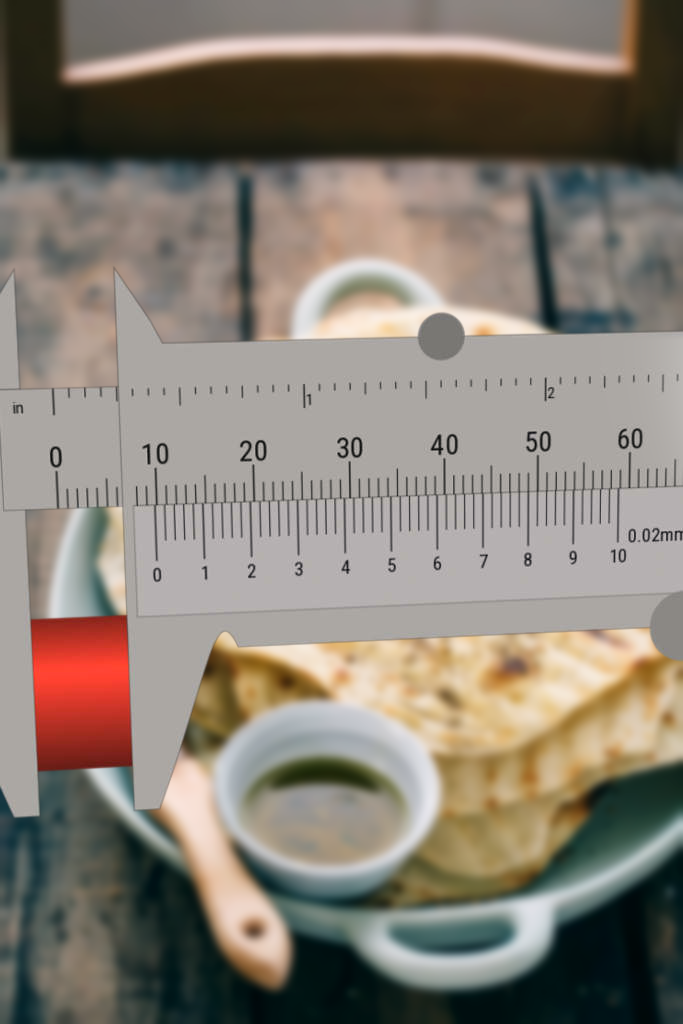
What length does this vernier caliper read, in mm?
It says 9.8 mm
